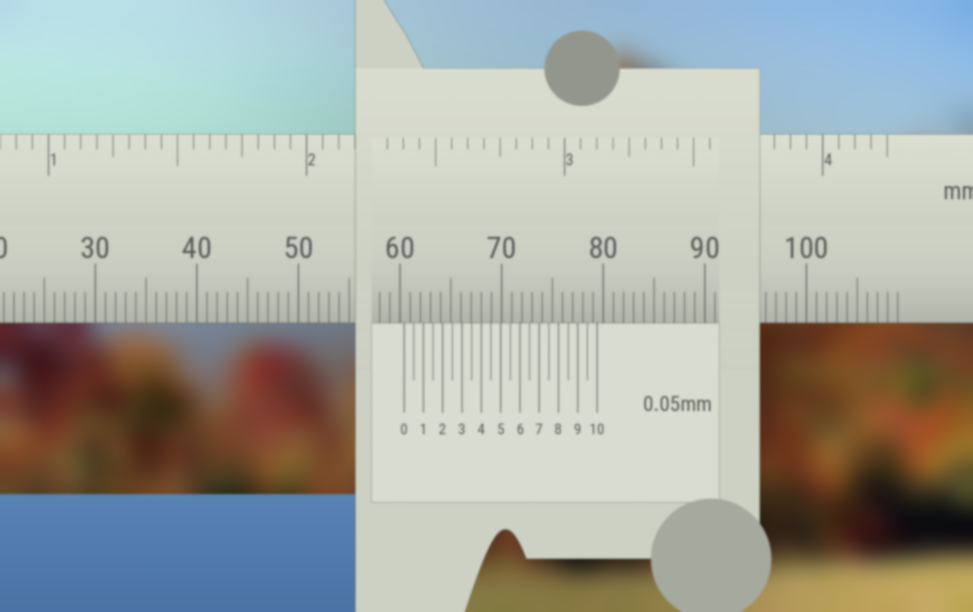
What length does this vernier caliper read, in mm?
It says 60.4 mm
